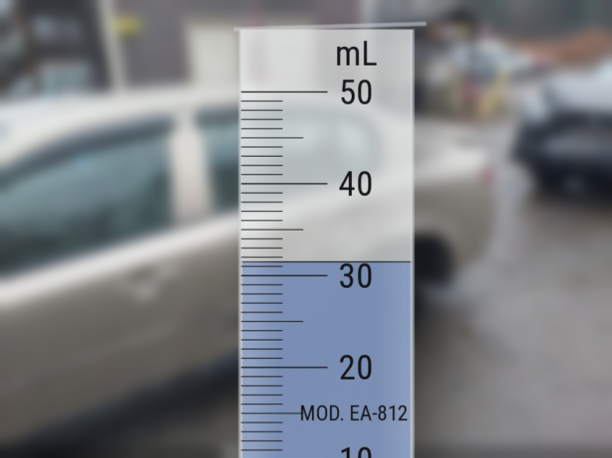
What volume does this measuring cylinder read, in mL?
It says 31.5 mL
